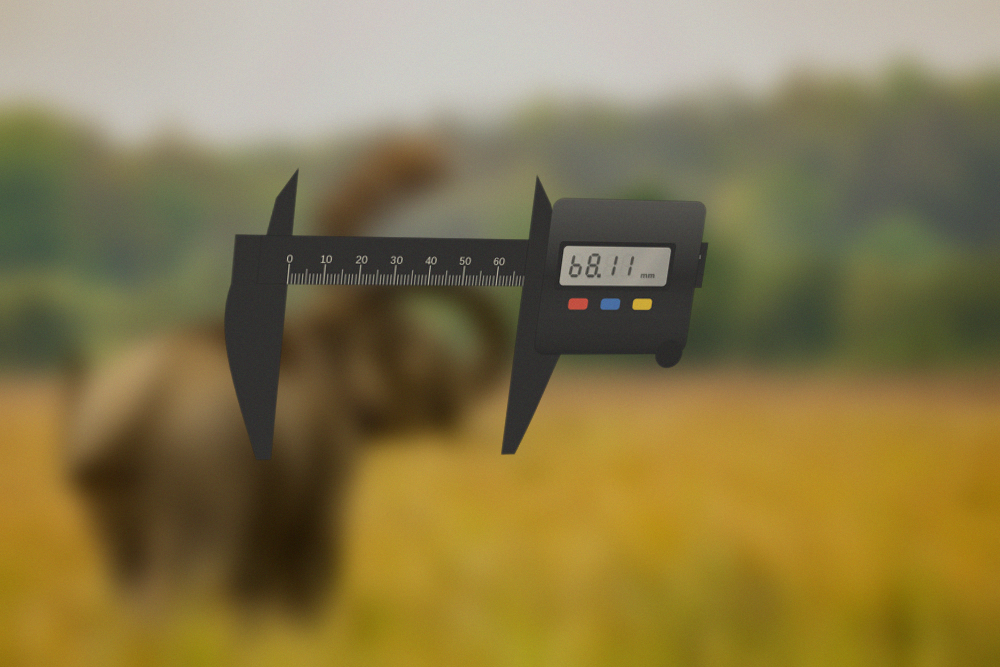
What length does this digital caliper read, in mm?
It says 68.11 mm
